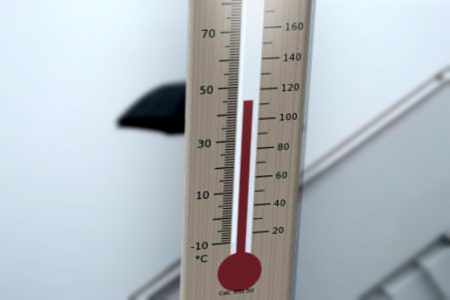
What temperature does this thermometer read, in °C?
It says 45 °C
